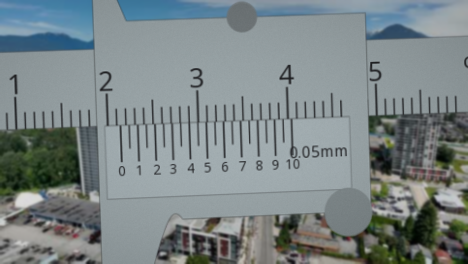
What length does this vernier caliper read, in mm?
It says 21.4 mm
